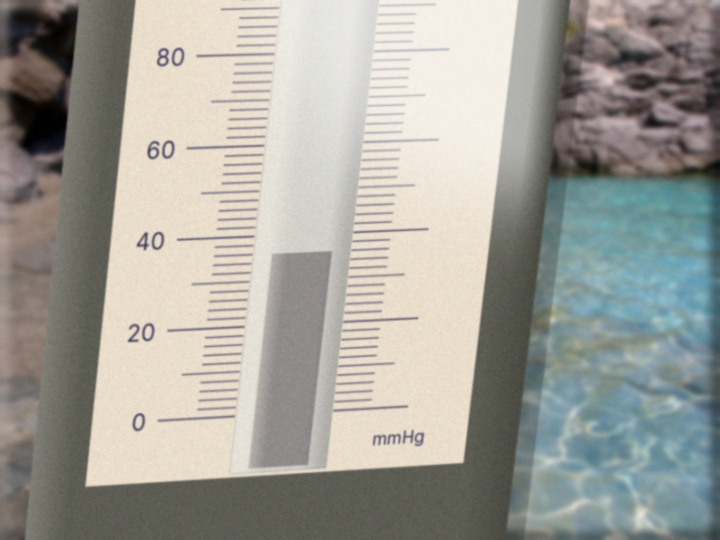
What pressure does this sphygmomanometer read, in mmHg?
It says 36 mmHg
